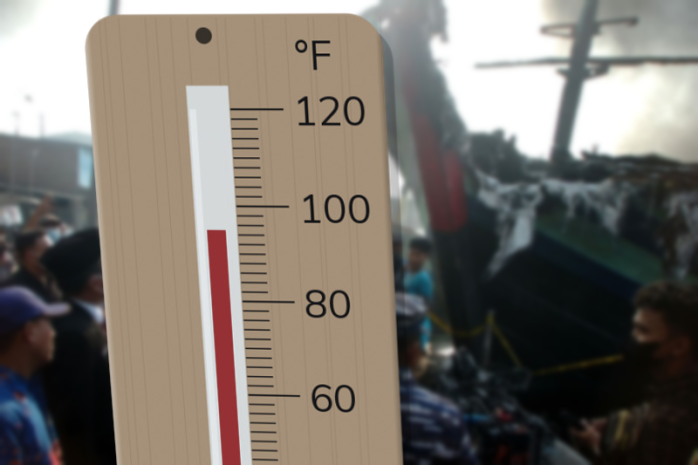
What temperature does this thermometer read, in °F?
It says 95 °F
